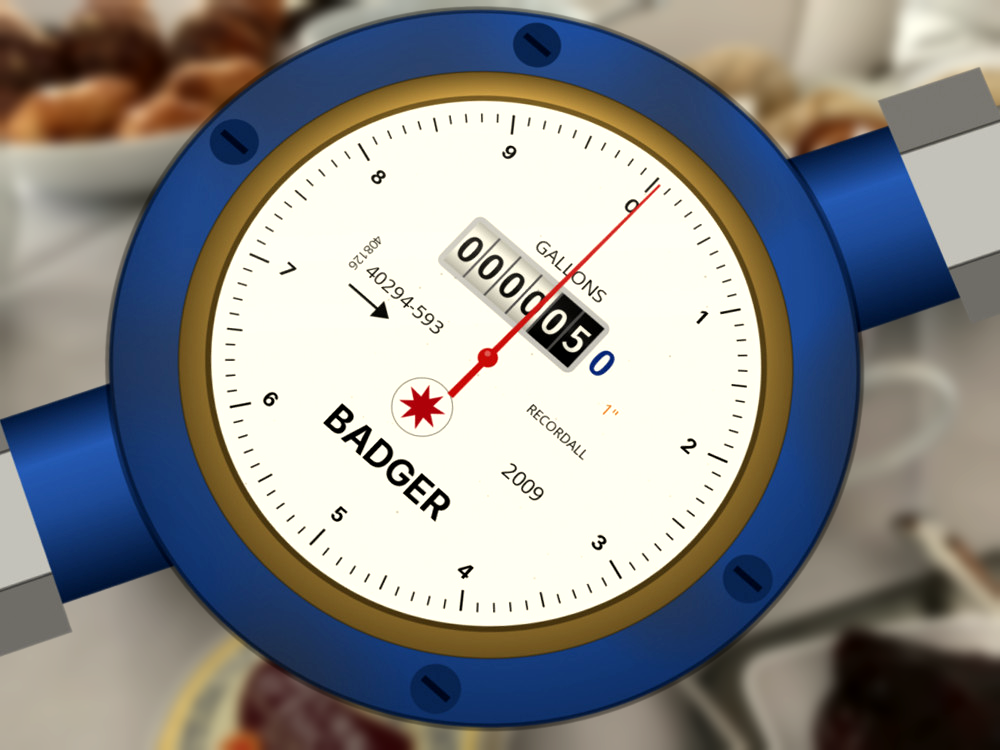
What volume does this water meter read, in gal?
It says 50.0 gal
